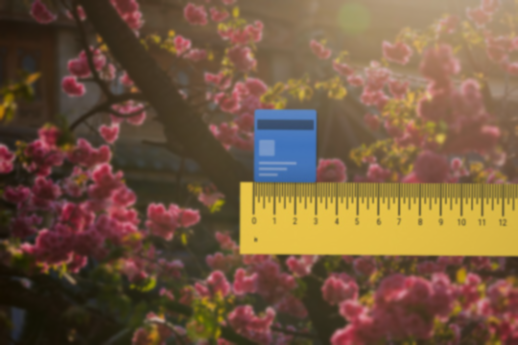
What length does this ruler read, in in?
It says 3 in
